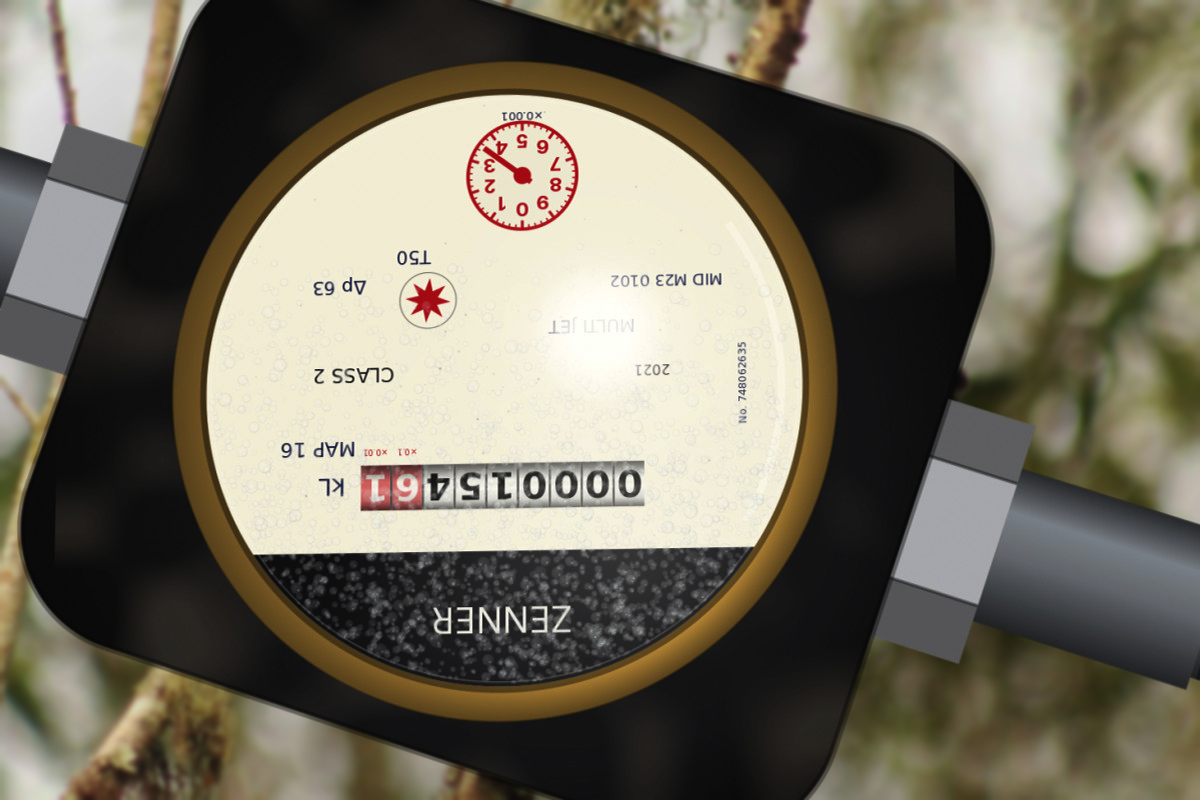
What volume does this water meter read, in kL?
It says 154.613 kL
